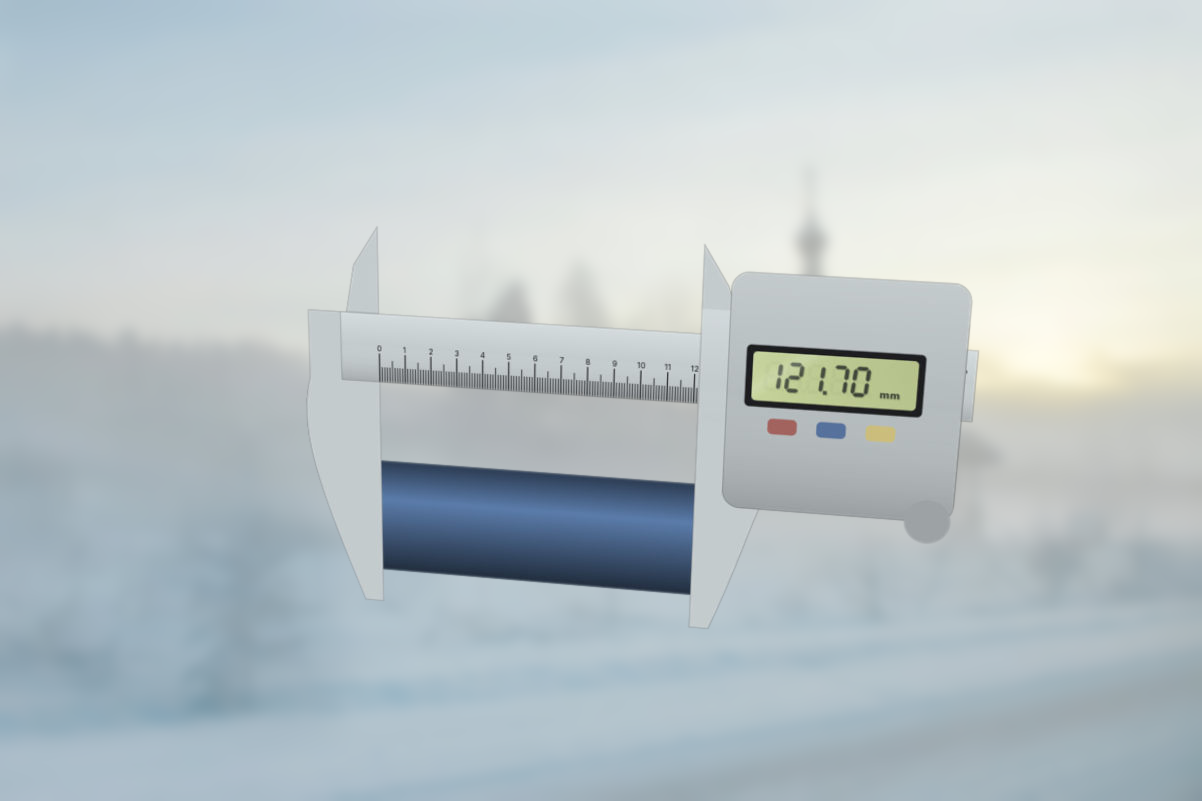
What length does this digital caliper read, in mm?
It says 121.70 mm
